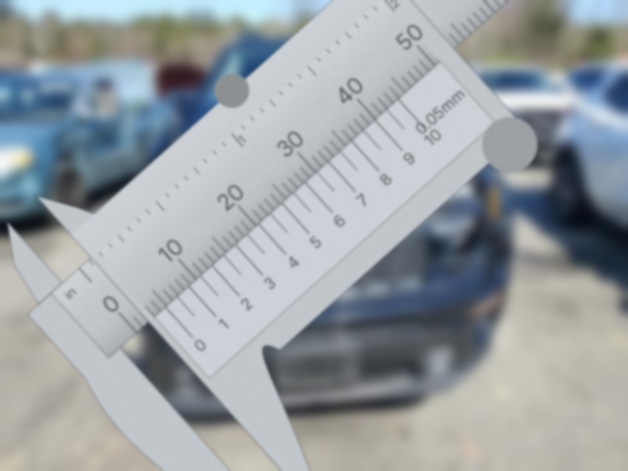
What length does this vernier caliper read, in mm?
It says 4.8 mm
